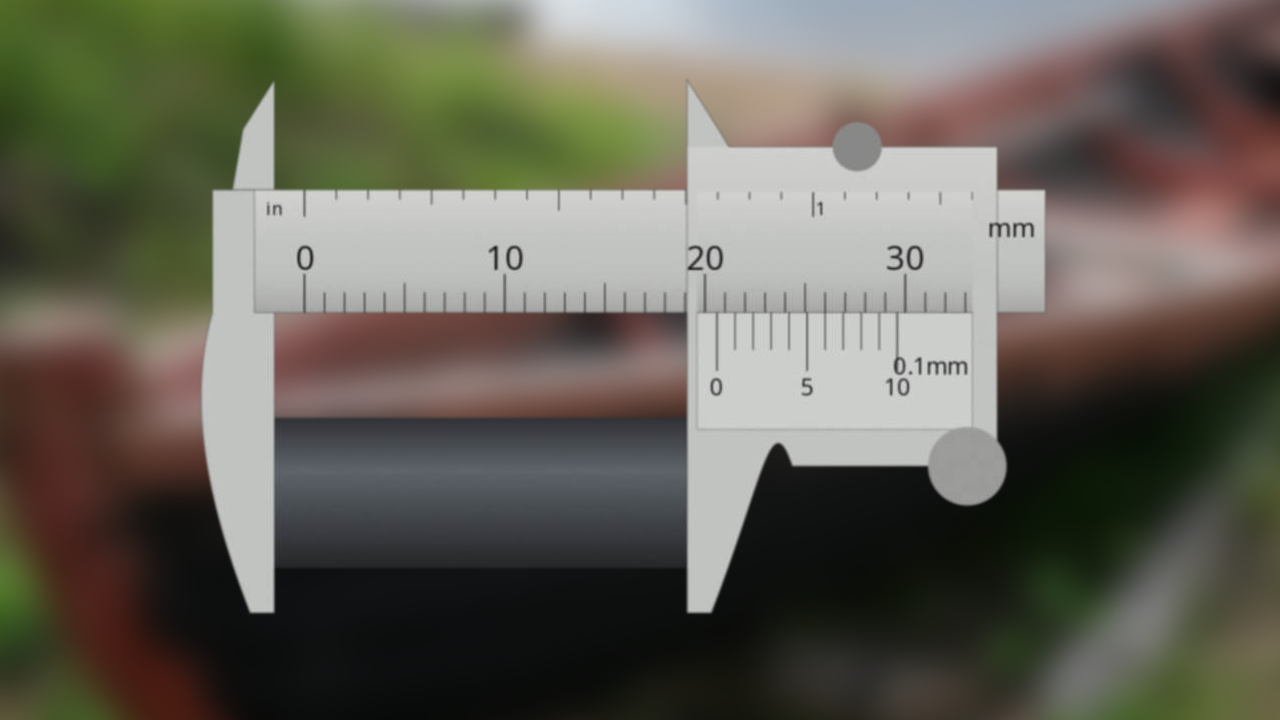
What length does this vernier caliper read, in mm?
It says 20.6 mm
